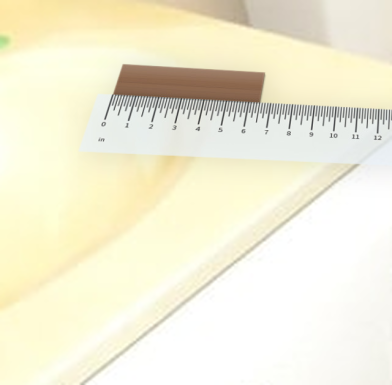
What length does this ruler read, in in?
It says 6.5 in
